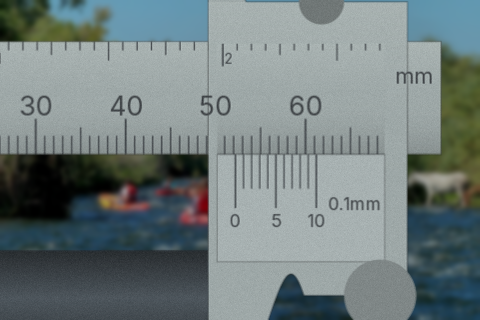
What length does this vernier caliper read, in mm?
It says 52.2 mm
